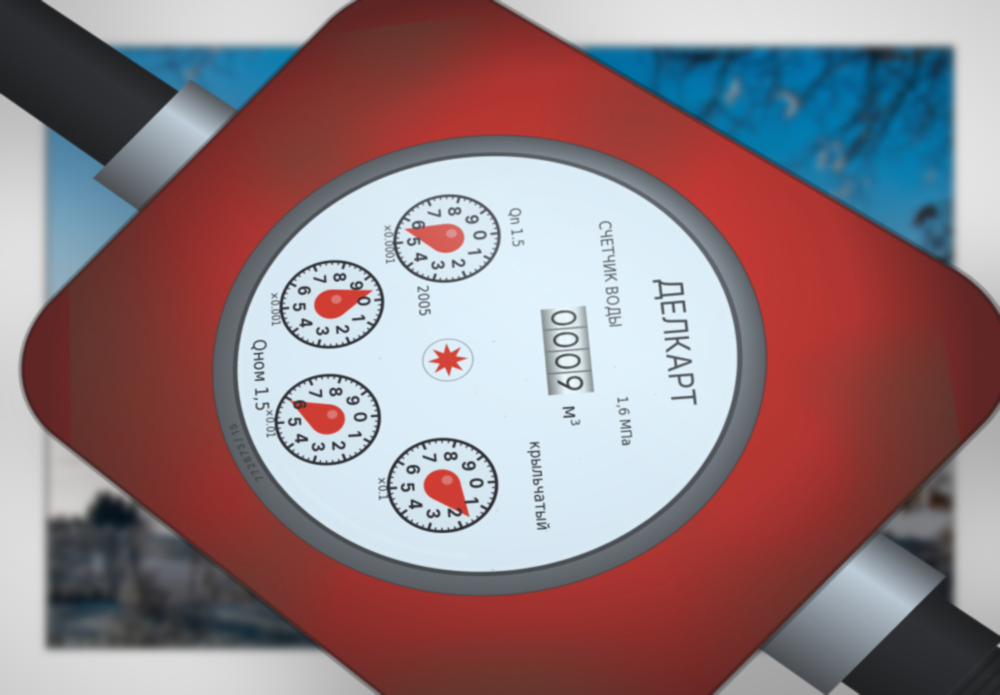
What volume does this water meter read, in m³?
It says 9.1595 m³
